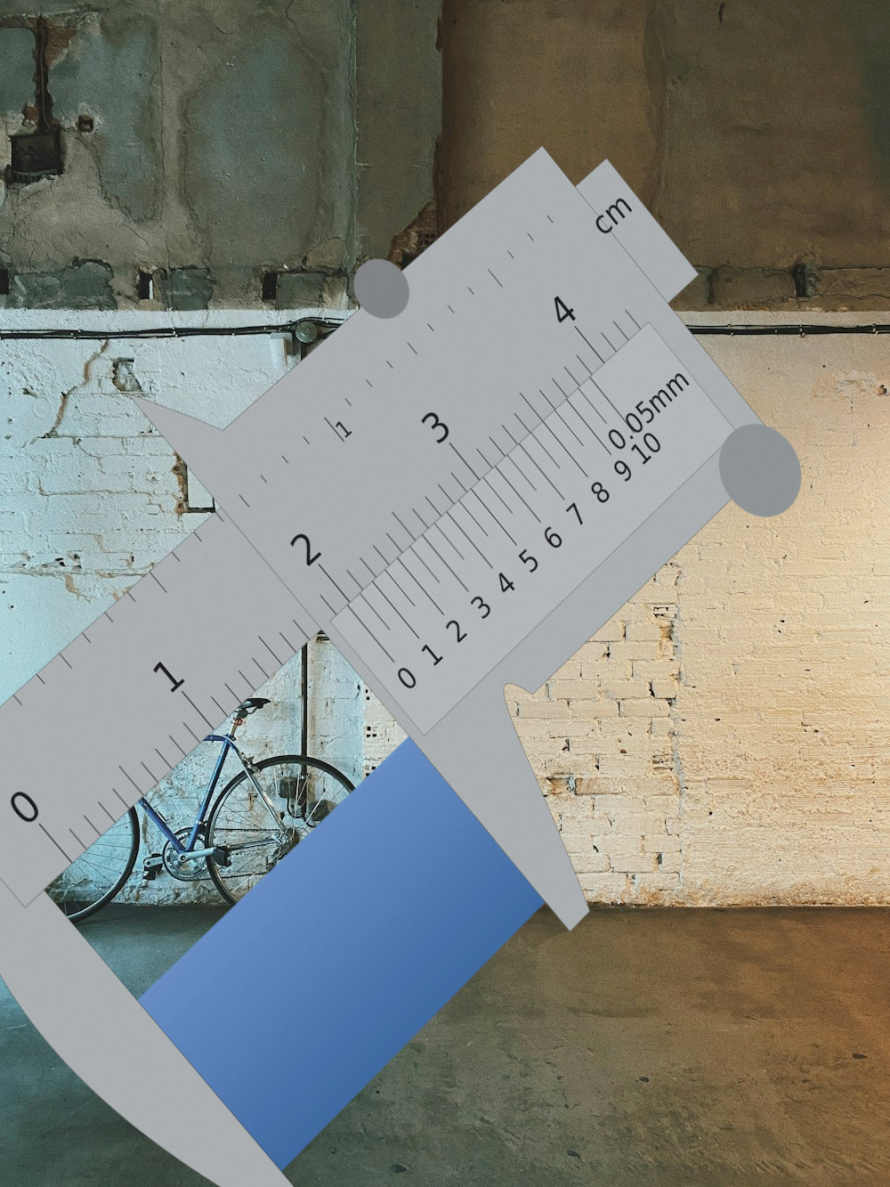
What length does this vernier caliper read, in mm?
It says 19.8 mm
